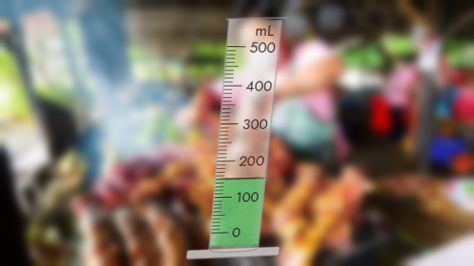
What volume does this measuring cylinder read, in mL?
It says 150 mL
